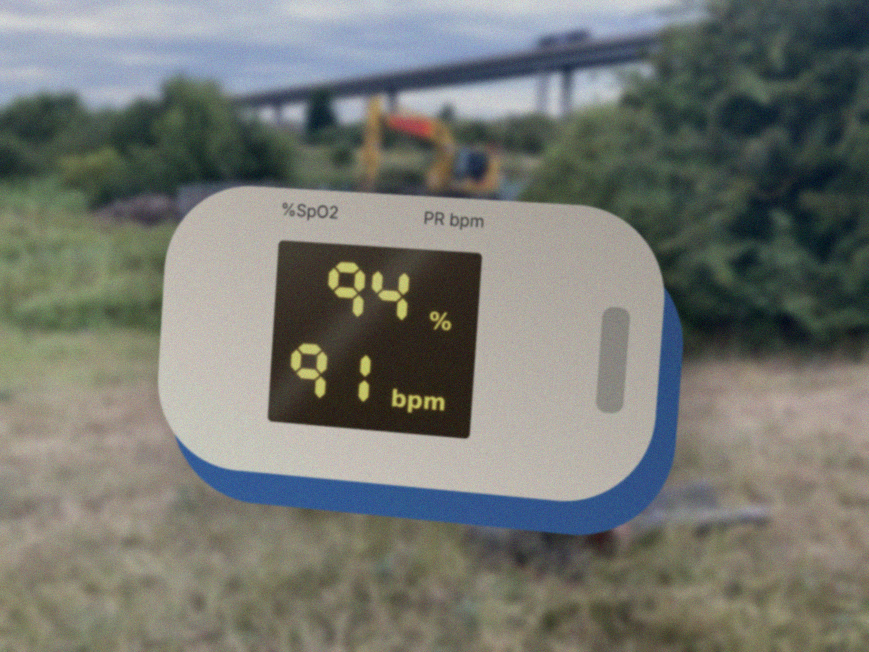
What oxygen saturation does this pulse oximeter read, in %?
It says 94 %
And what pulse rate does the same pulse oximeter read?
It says 91 bpm
